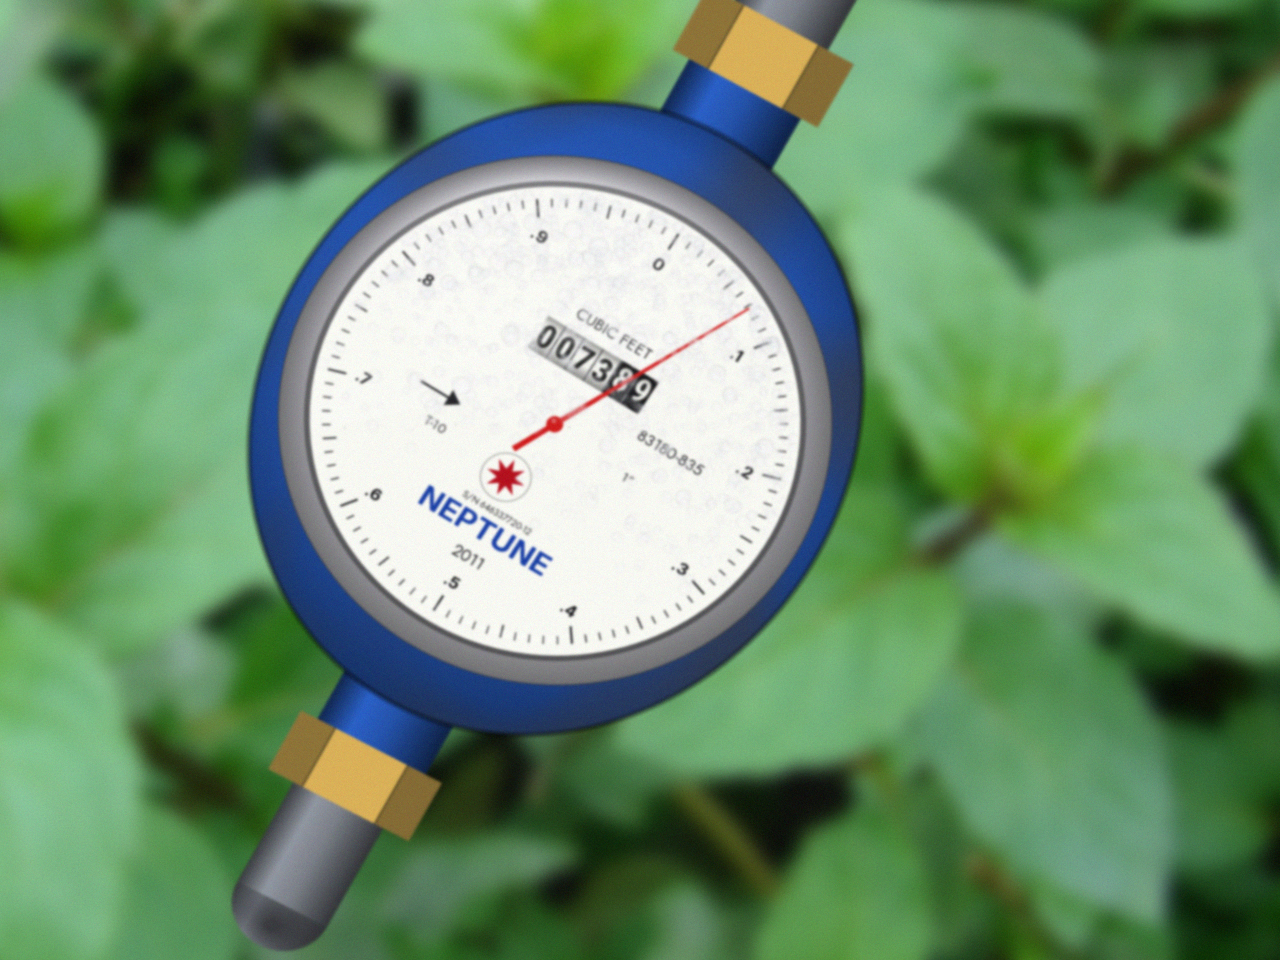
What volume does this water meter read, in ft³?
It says 7389.07 ft³
